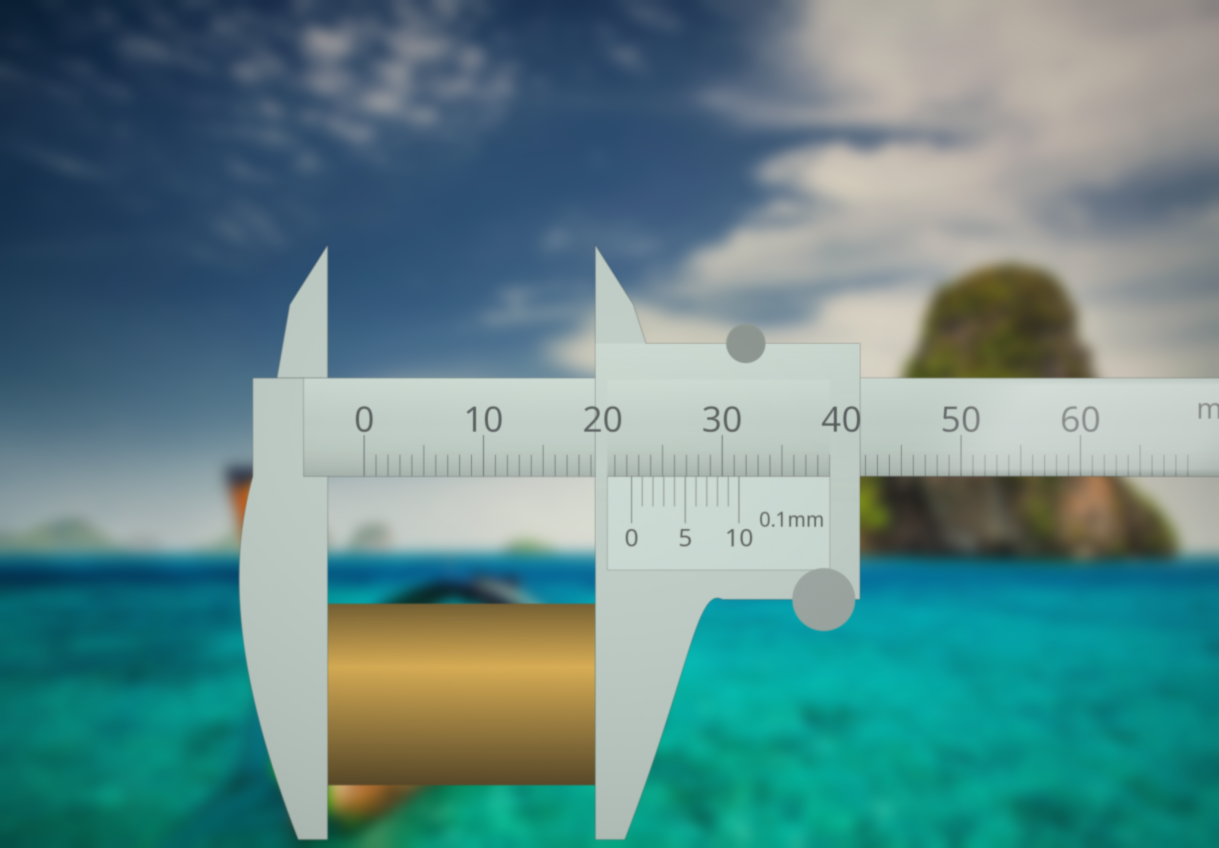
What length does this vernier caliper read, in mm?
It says 22.4 mm
